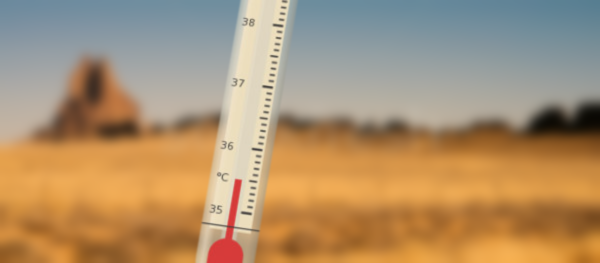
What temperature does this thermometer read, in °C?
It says 35.5 °C
